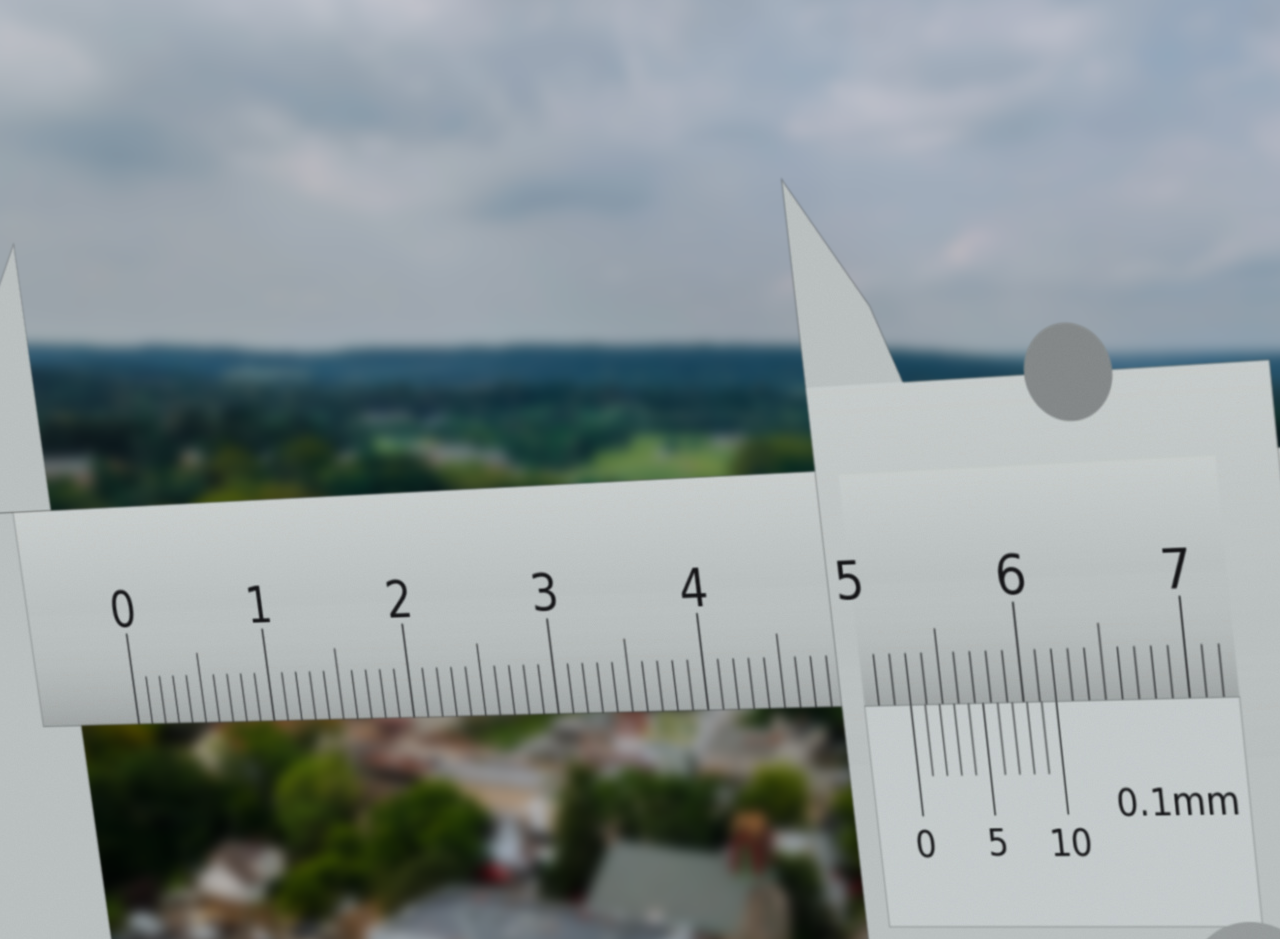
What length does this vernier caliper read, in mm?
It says 53.0 mm
